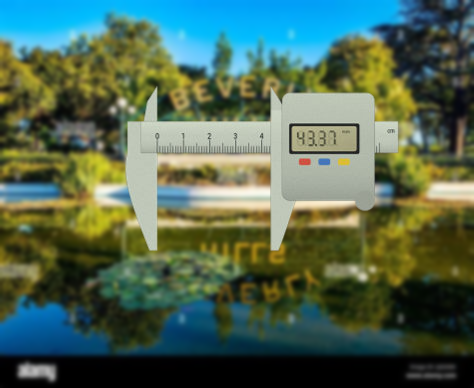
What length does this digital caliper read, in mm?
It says 43.37 mm
